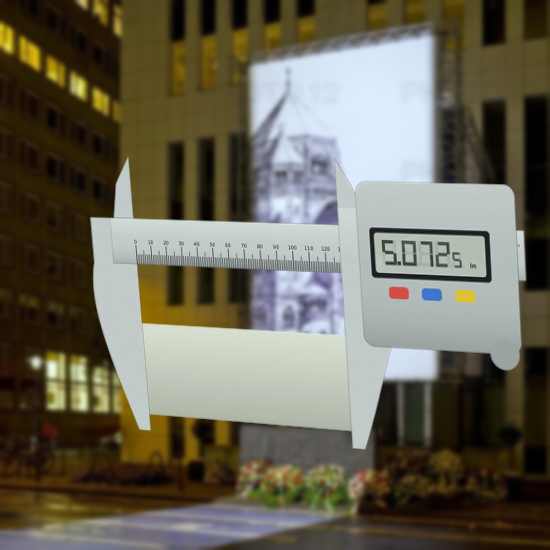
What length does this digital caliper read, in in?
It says 5.0725 in
